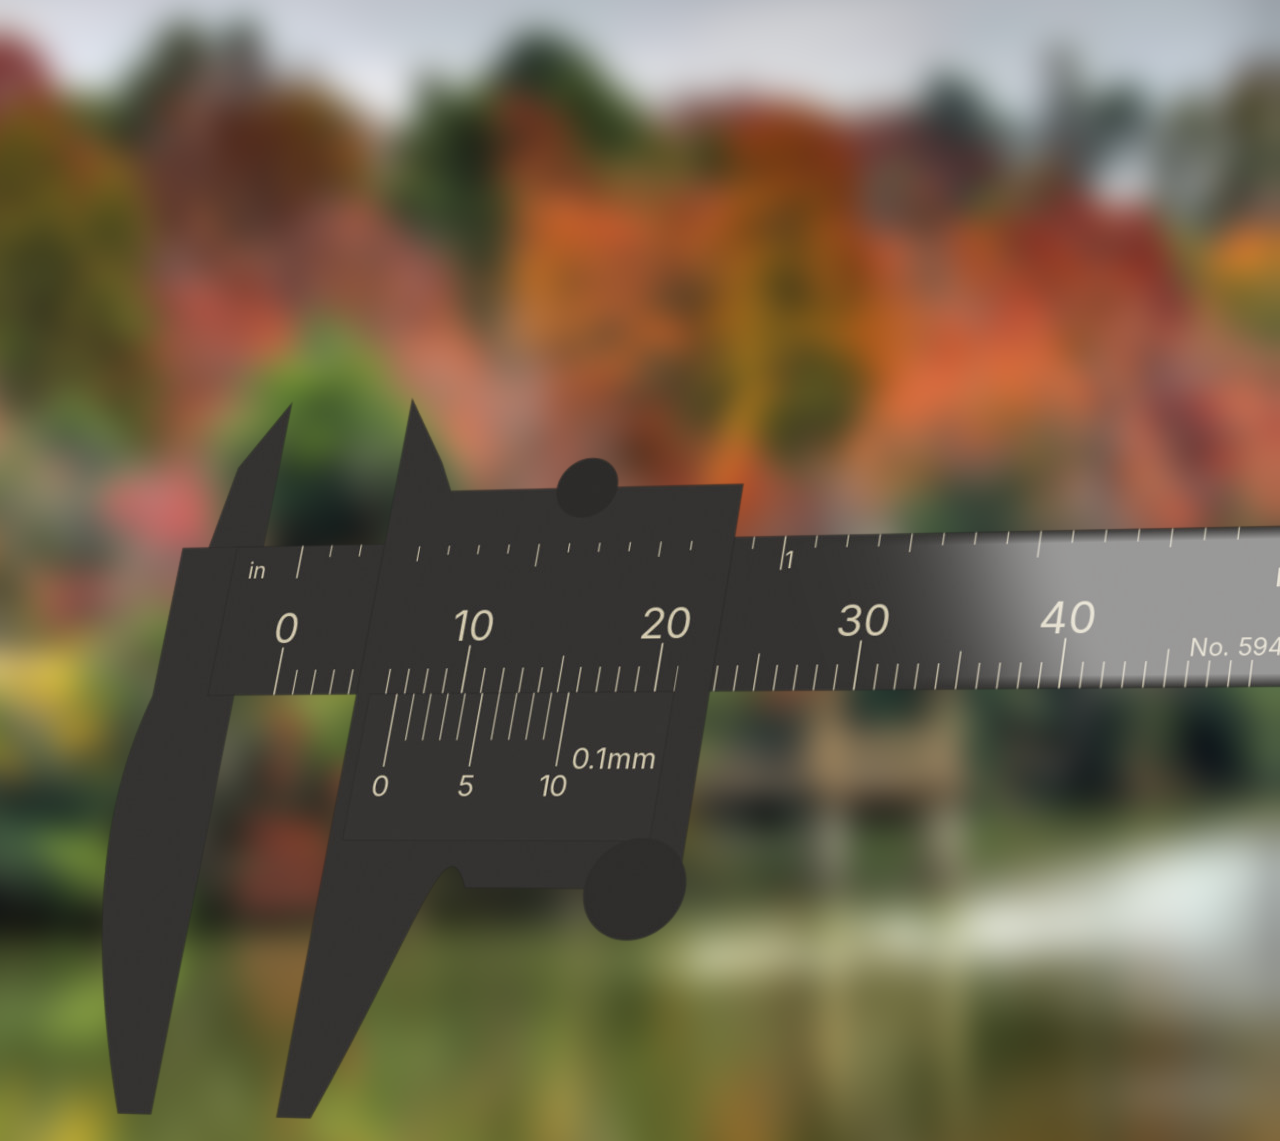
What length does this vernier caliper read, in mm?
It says 6.6 mm
